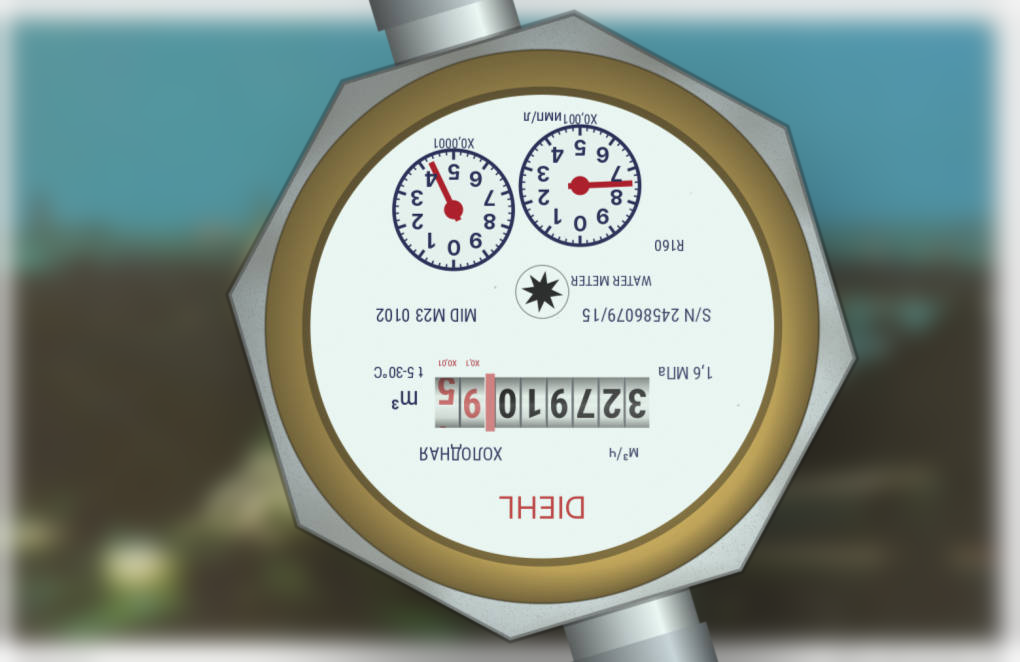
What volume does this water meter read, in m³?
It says 327910.9474 m³
